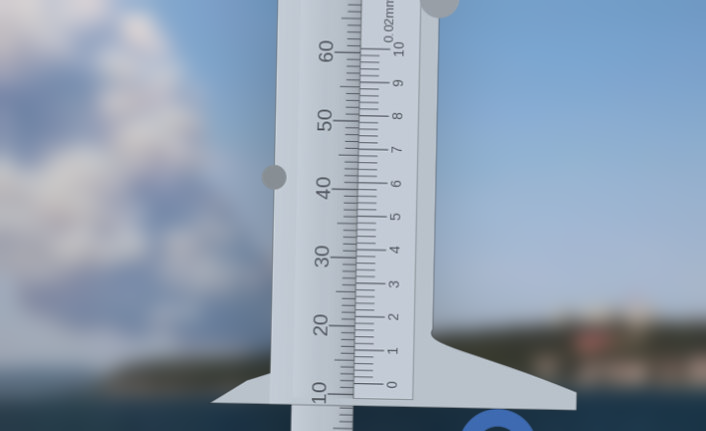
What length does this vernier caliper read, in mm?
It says 11.6 mm
